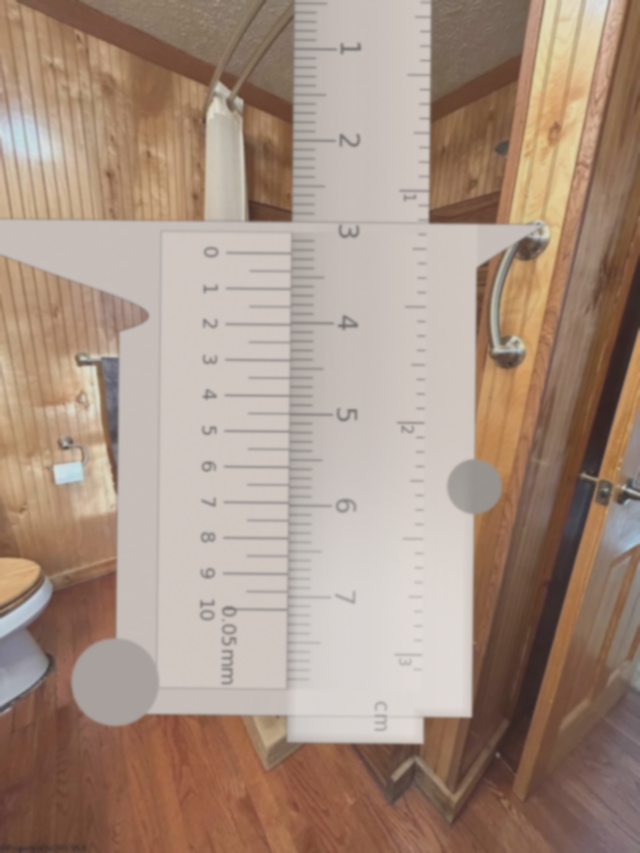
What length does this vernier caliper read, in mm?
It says 32.4 mm
